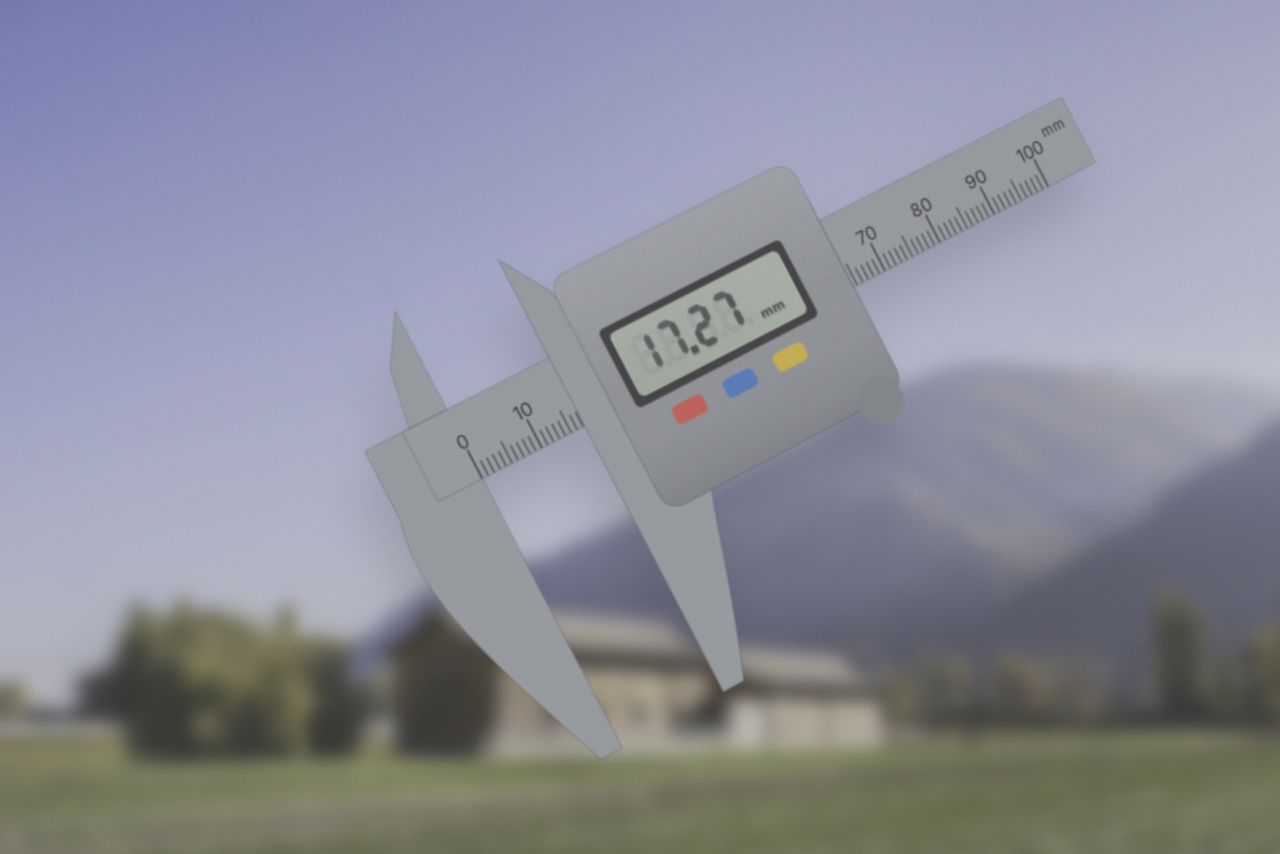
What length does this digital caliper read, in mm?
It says 17.27 mm
